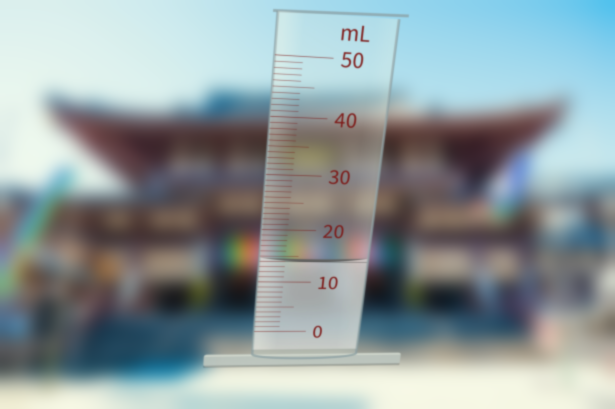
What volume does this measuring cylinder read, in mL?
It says 14 mL
